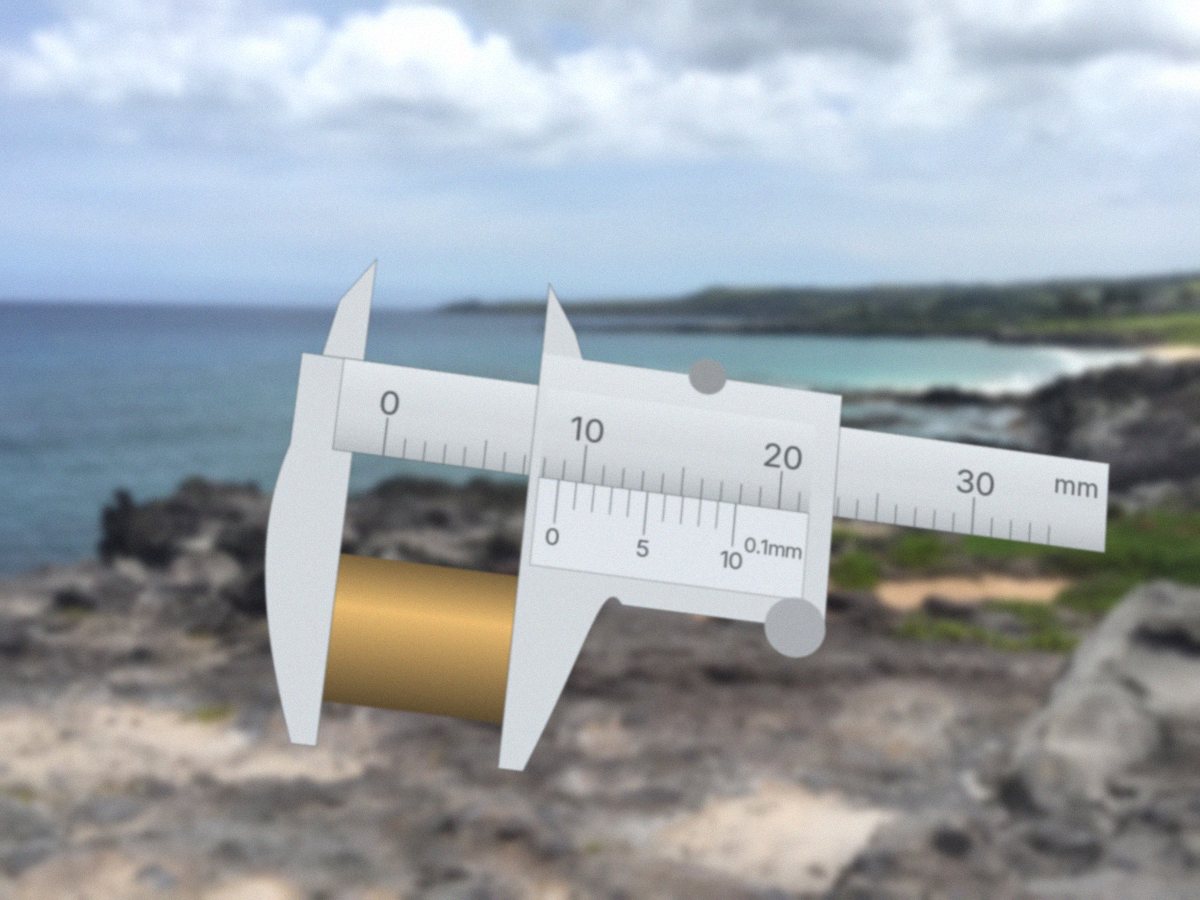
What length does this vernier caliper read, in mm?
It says 8.8 mm
